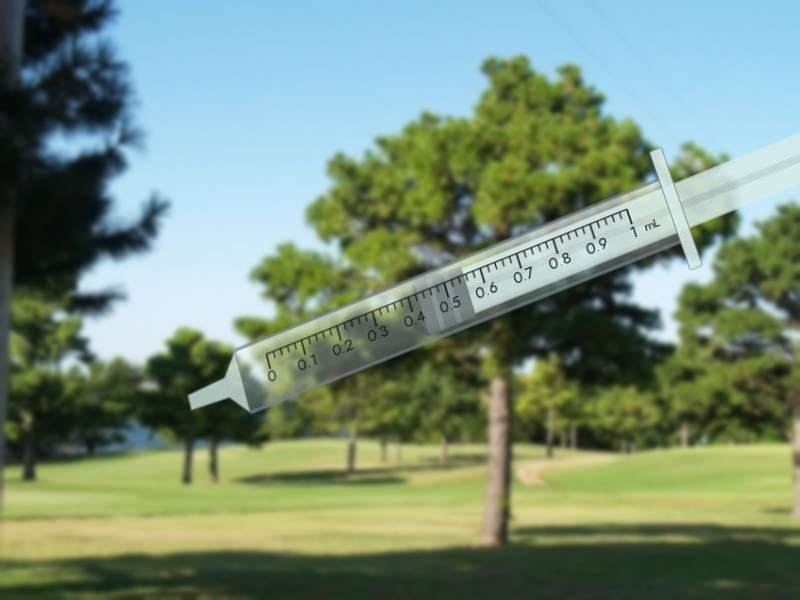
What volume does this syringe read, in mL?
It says 0.42 mL
